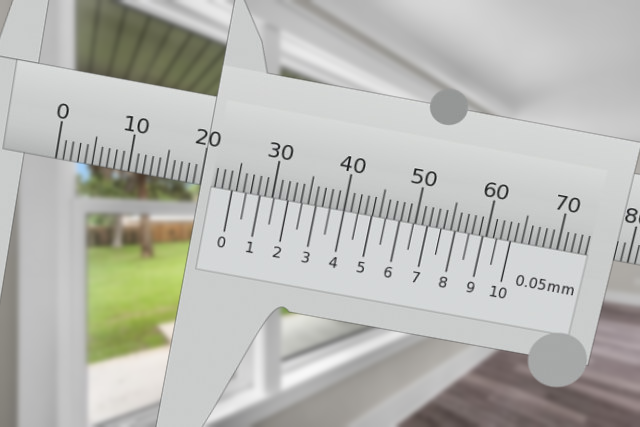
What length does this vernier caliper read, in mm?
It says 24.4 mm
